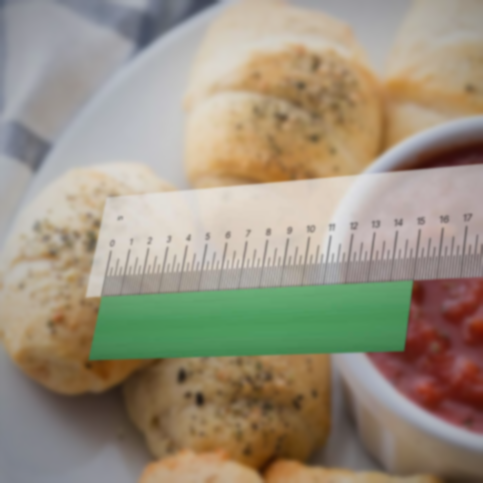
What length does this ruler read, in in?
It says 15 in
